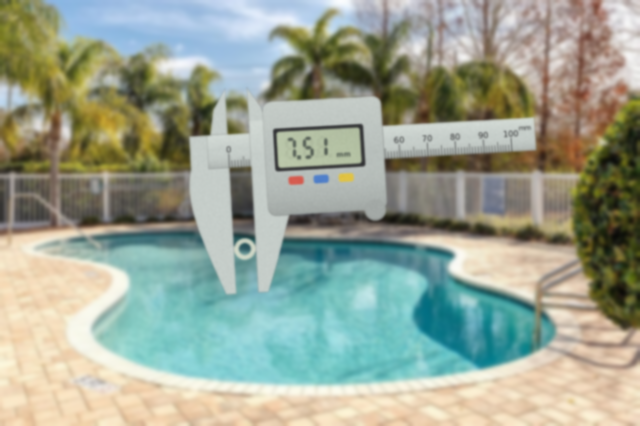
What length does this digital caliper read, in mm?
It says 7.51 mm
